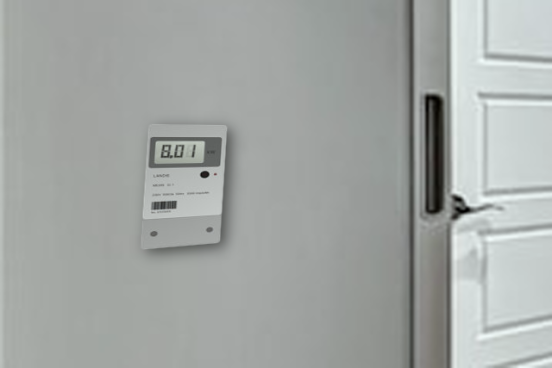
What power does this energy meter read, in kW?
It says 8.01 kW
